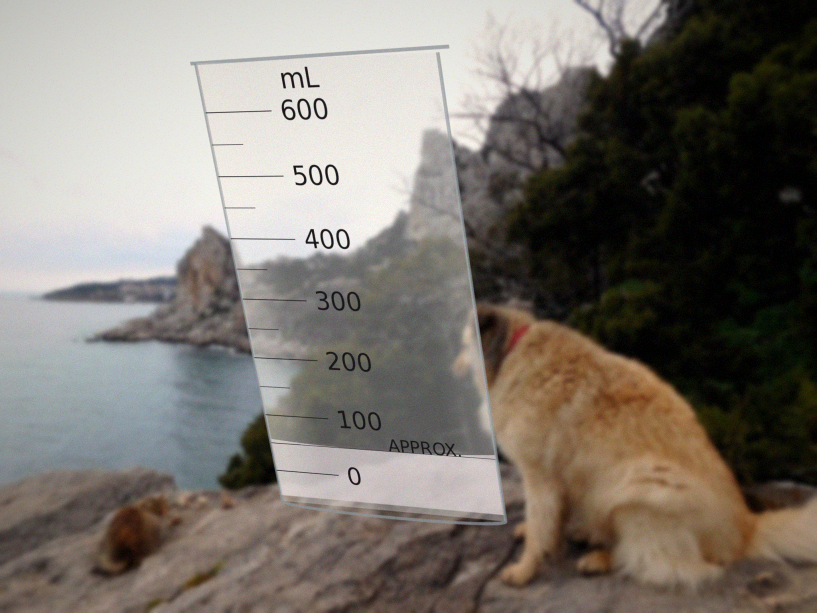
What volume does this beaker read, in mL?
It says 50 mL
